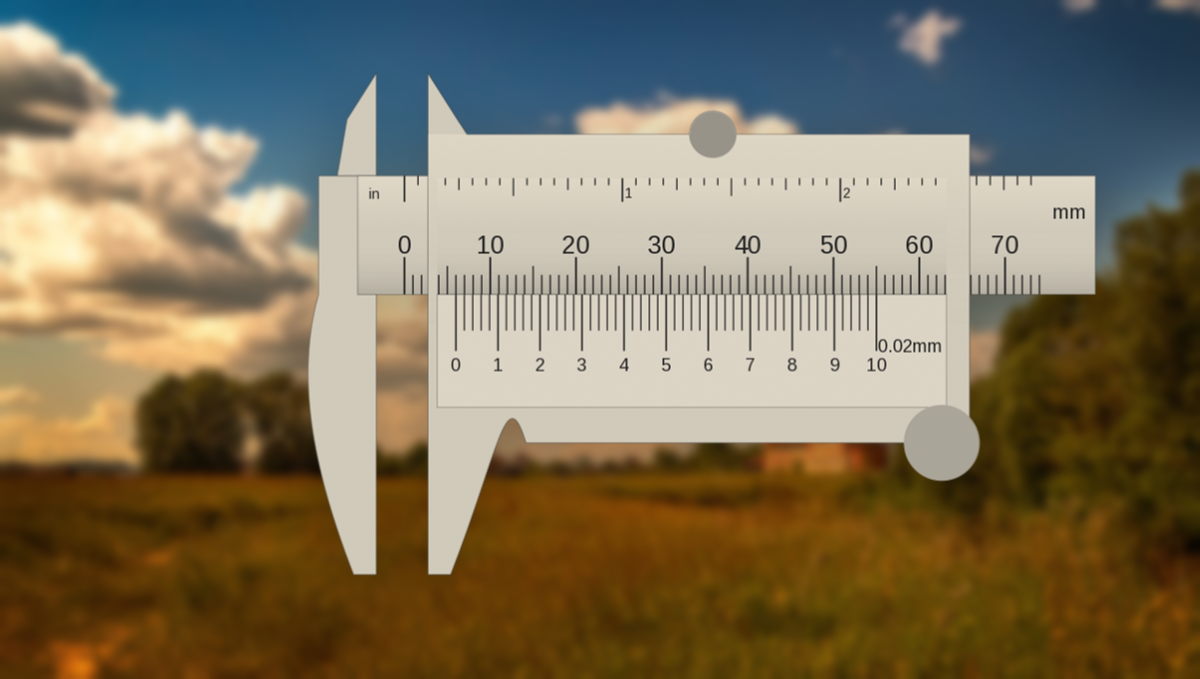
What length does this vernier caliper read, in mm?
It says 6.0 mm
